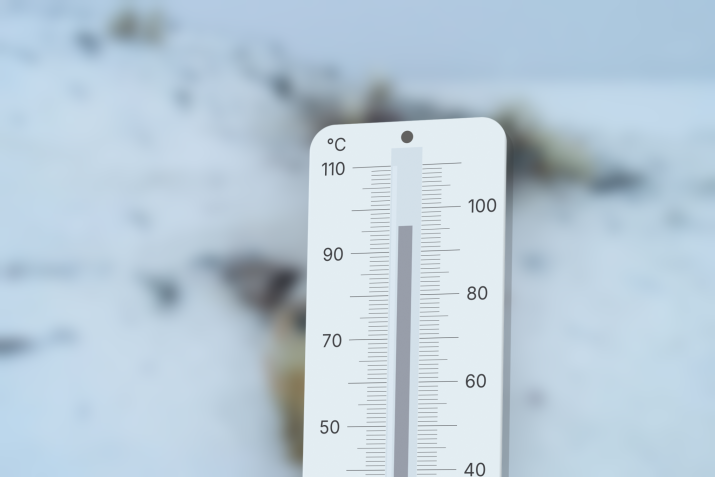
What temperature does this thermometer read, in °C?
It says 96 °C
